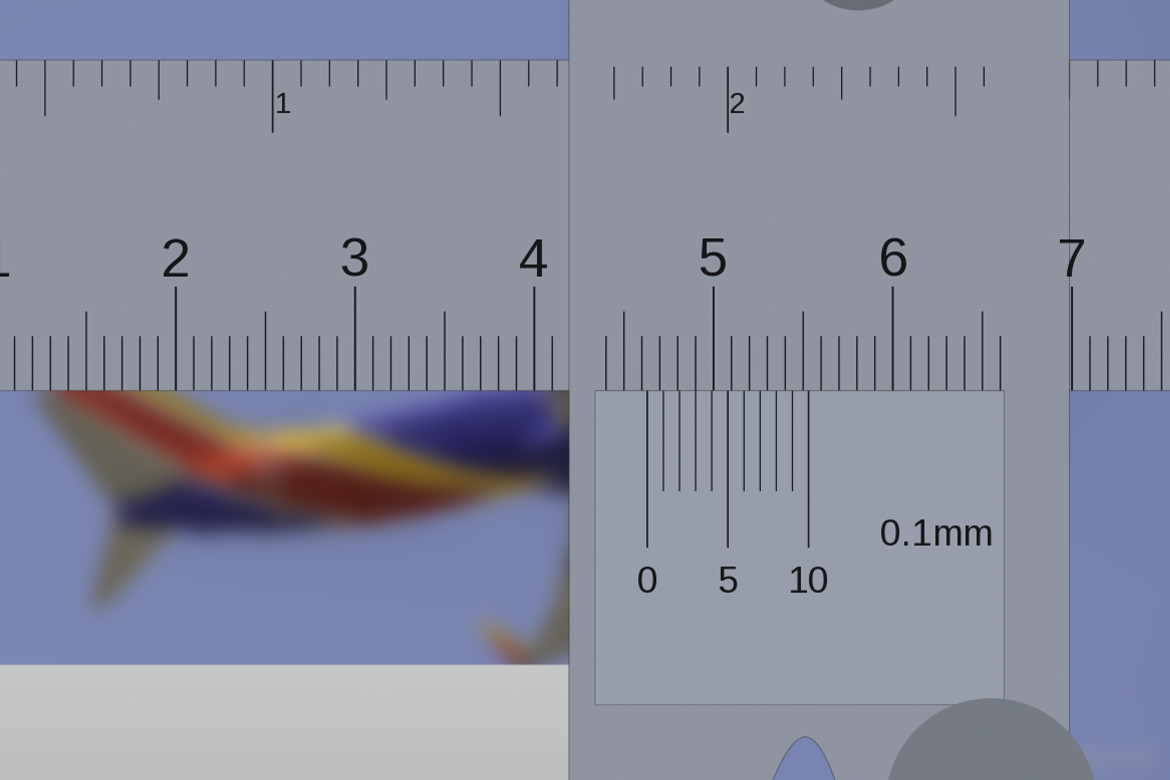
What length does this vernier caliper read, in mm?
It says 46.3 mm
